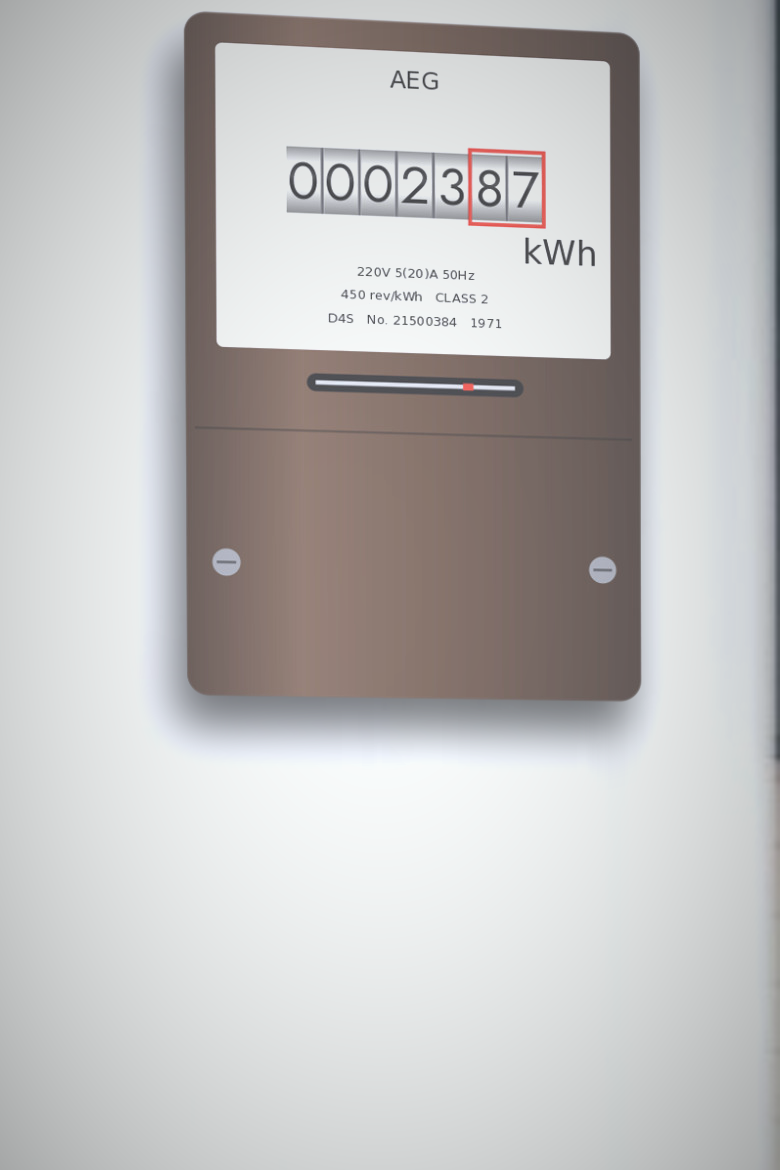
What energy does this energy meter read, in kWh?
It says 23.87 kWh
